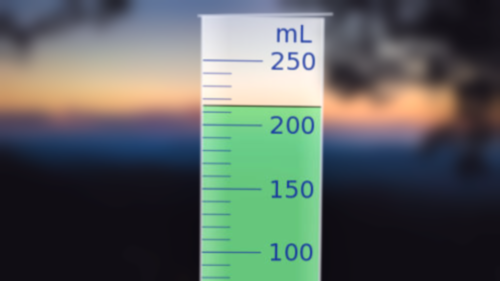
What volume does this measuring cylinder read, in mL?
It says 215 mL
